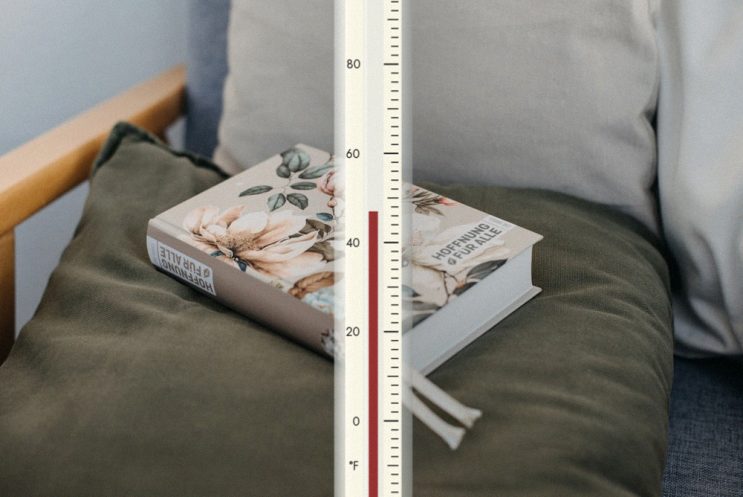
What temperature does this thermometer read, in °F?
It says 47 °F
